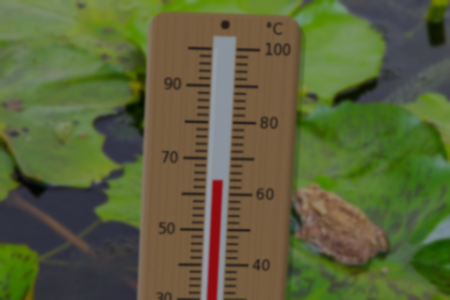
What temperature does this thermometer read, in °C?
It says 64 °C
